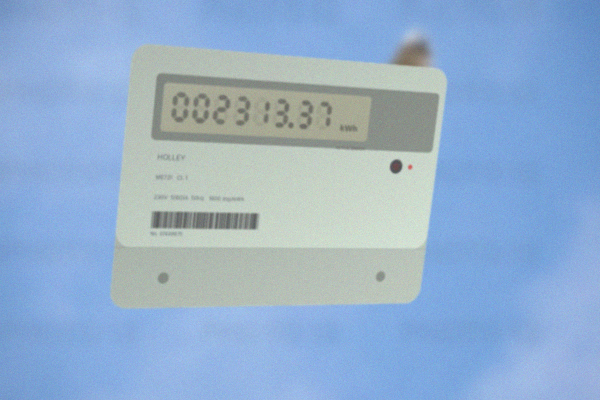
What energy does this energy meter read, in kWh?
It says 2313.37 kWh
